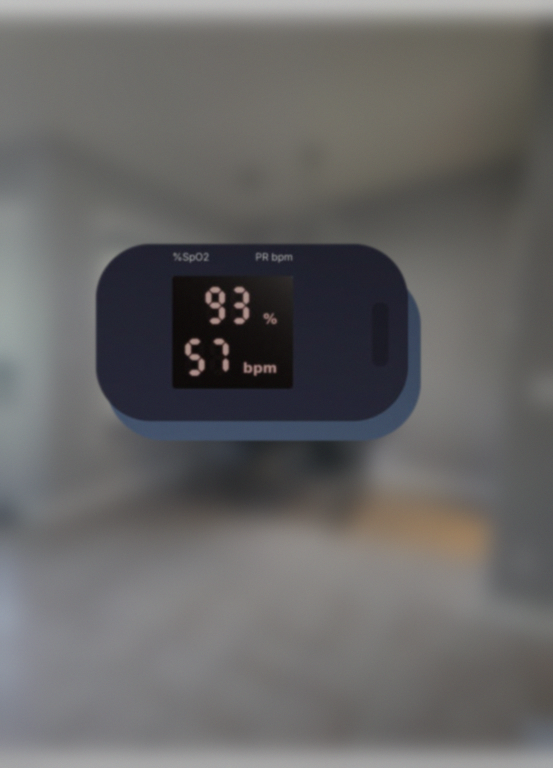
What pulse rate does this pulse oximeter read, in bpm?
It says 57 bpm
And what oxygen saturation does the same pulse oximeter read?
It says 93 %
